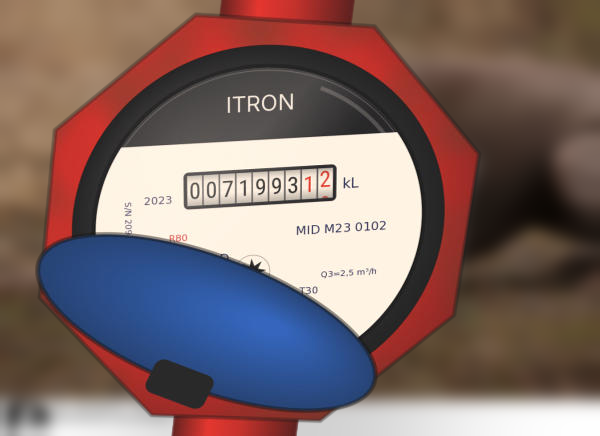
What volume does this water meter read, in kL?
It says 71993.12 kL
